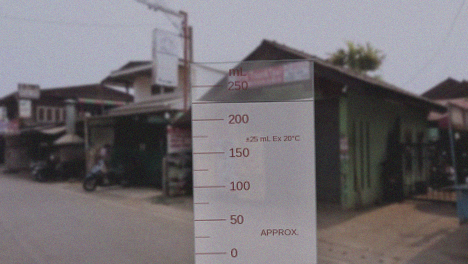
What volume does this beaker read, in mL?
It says 225 mL
